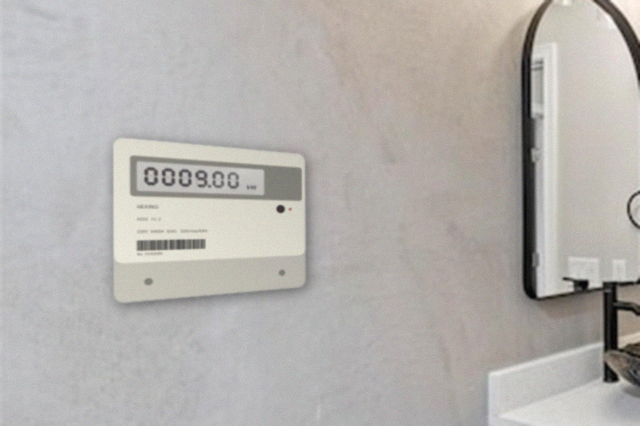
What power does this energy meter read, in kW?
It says 9.00 kW
